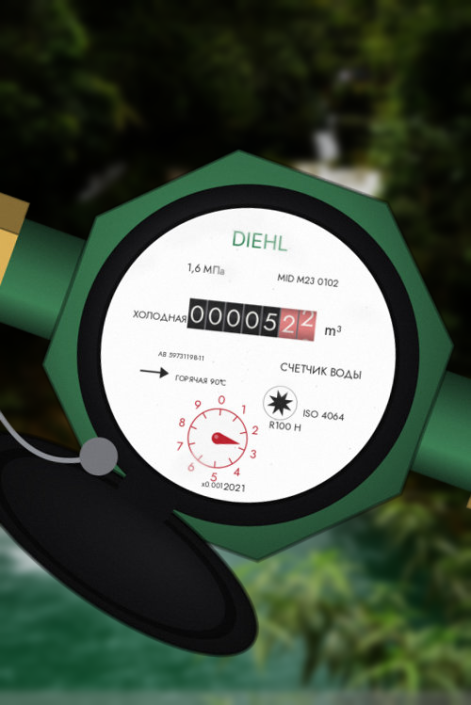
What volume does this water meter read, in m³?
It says 5.222 m³
